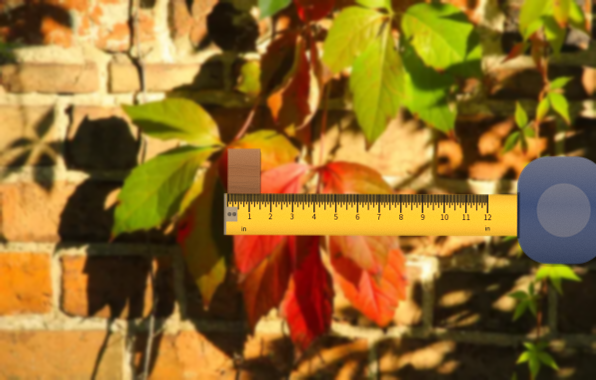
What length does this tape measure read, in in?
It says 1.5 in
